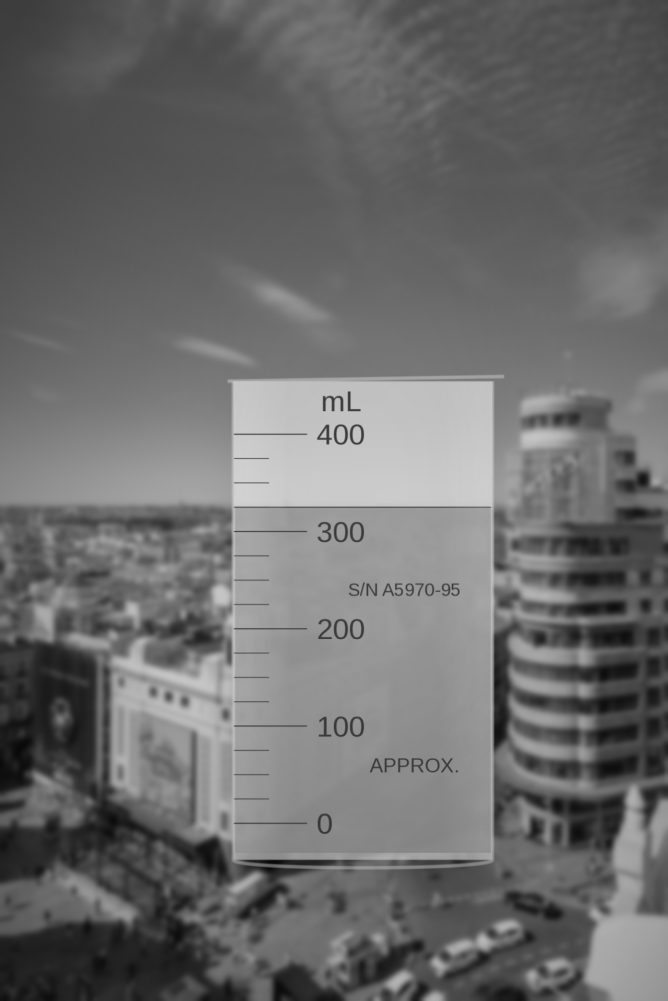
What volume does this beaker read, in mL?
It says 325 mL
